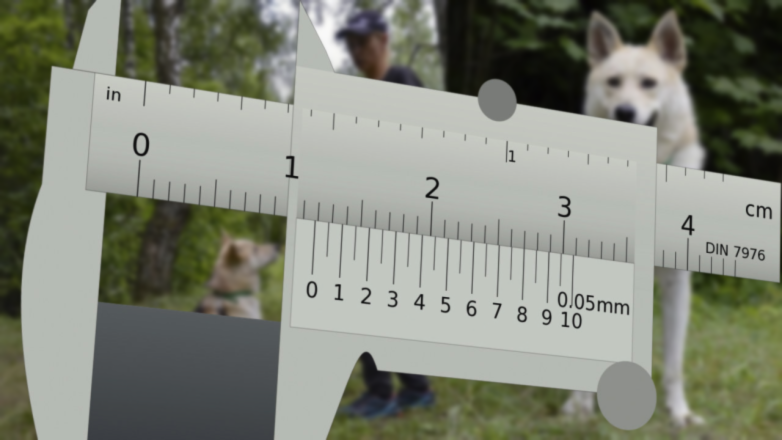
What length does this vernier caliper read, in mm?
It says 11.8 mm
